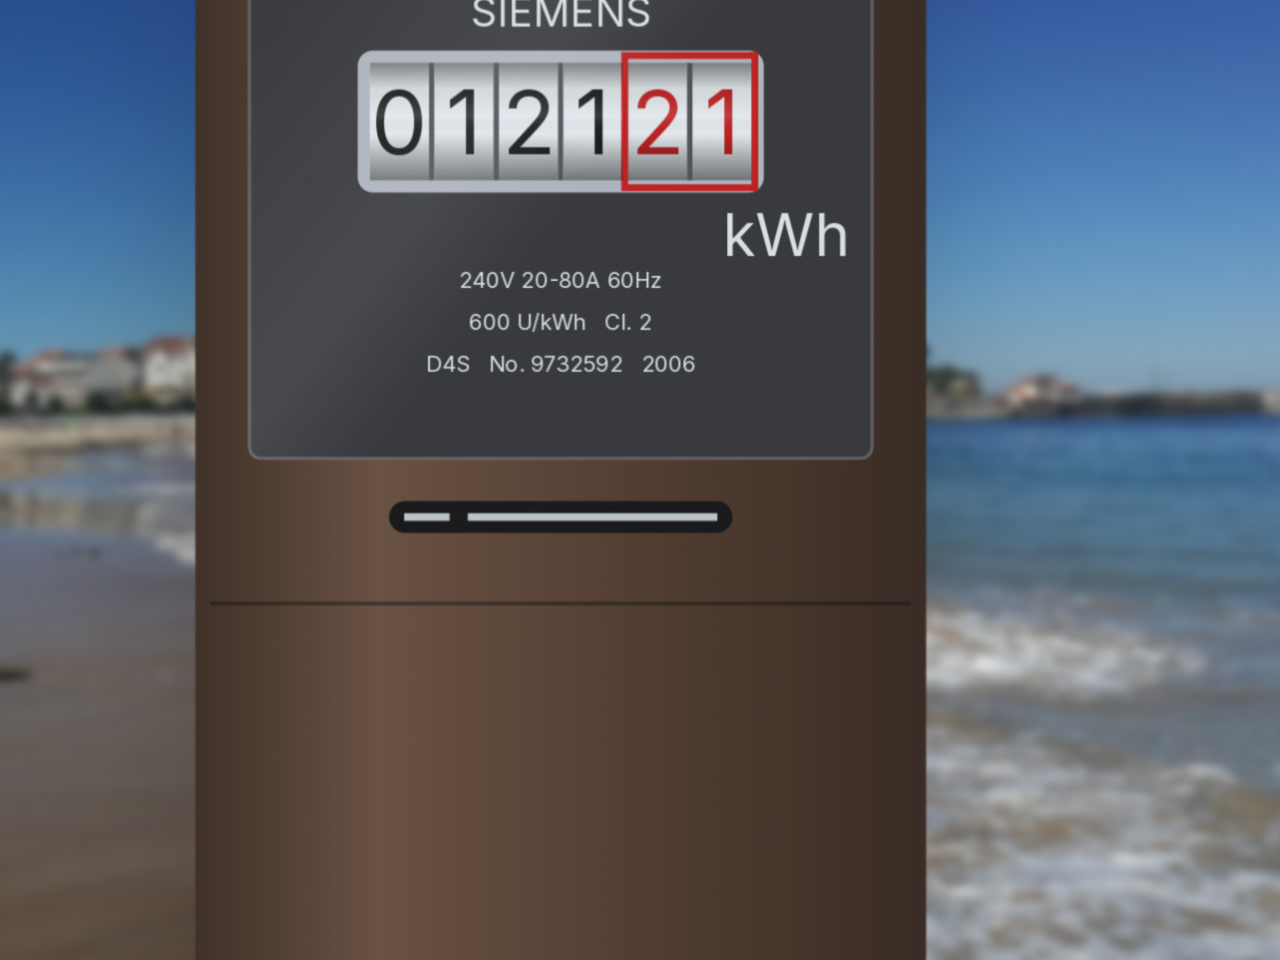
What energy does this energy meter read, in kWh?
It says 121.21 kWh
